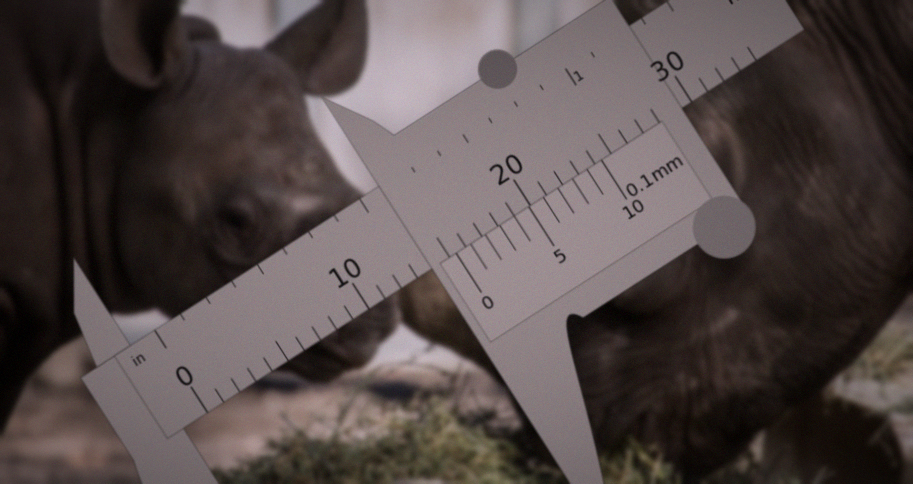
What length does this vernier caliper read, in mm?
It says 15.4 mm
